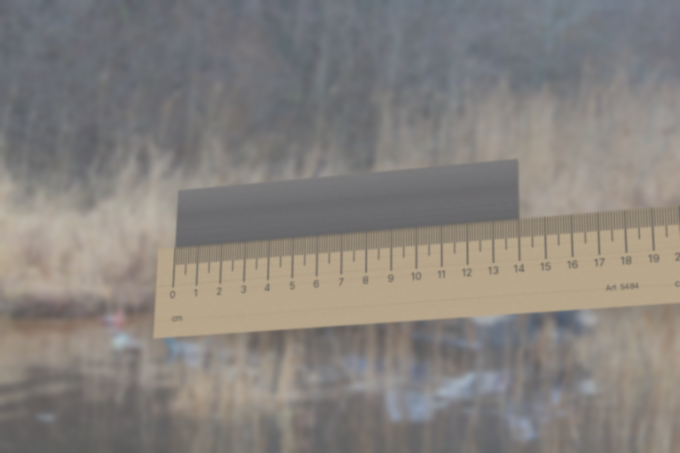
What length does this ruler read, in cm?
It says 14 cm
